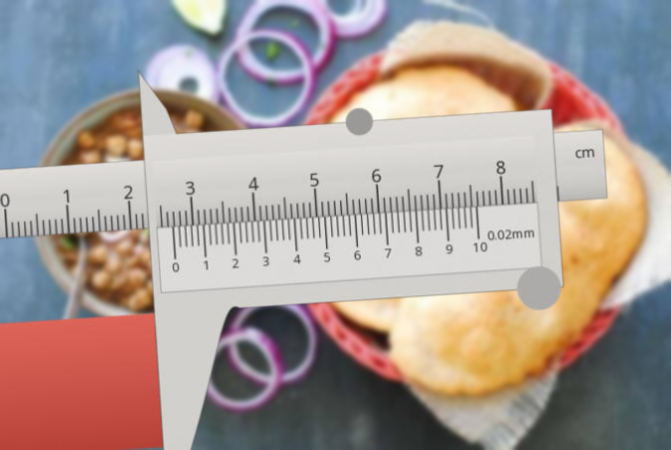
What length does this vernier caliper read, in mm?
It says 26.8 mm
